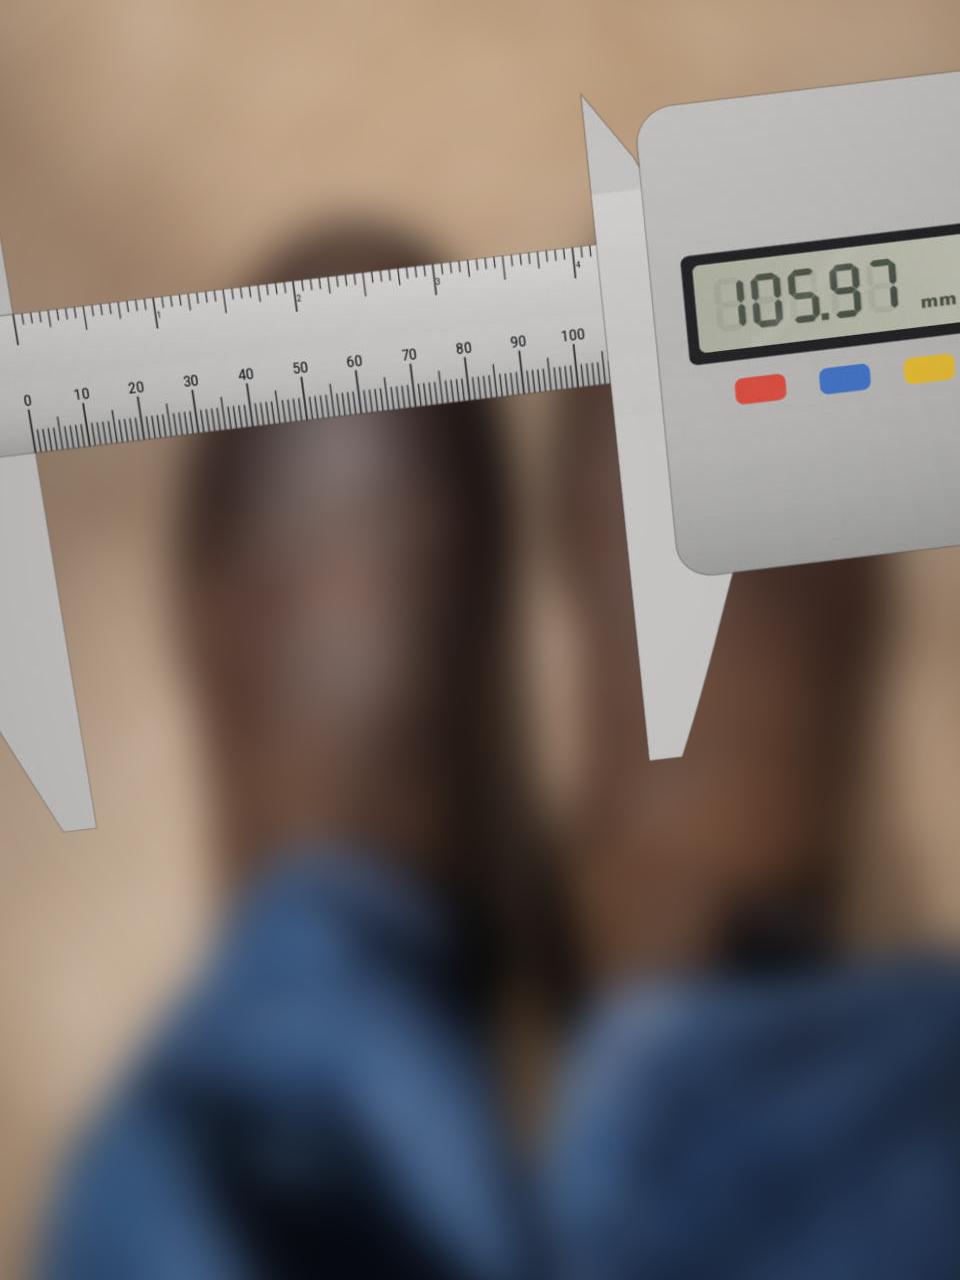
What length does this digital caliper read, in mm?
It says 105.97 mm
